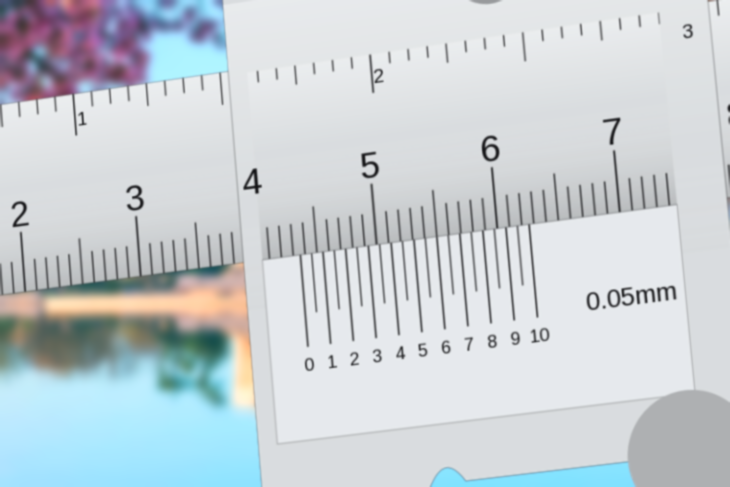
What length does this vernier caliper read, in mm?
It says 43.6 mm
